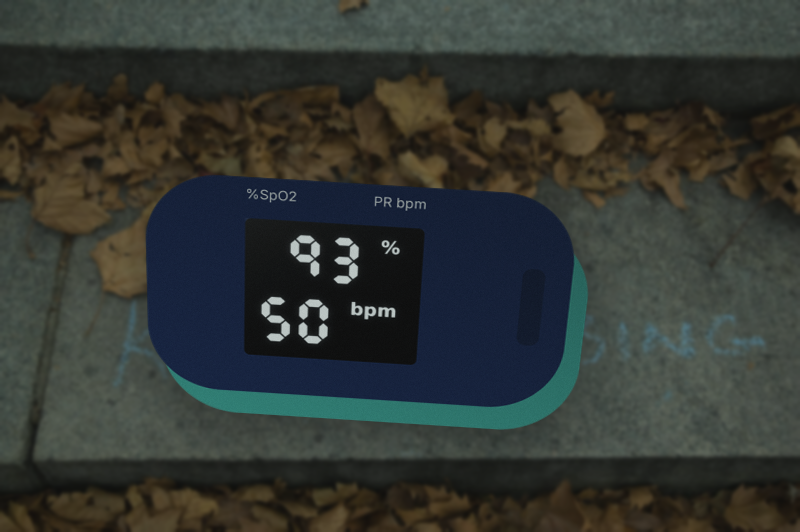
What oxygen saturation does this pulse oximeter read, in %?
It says 93 %
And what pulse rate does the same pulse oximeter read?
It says 50 bpm
